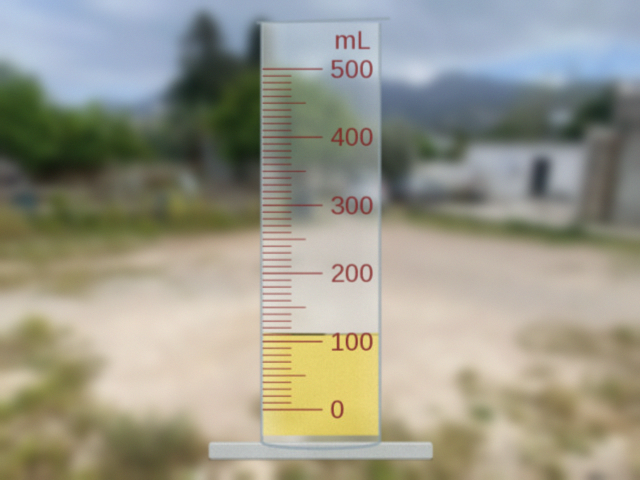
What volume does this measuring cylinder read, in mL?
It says 110 mL
